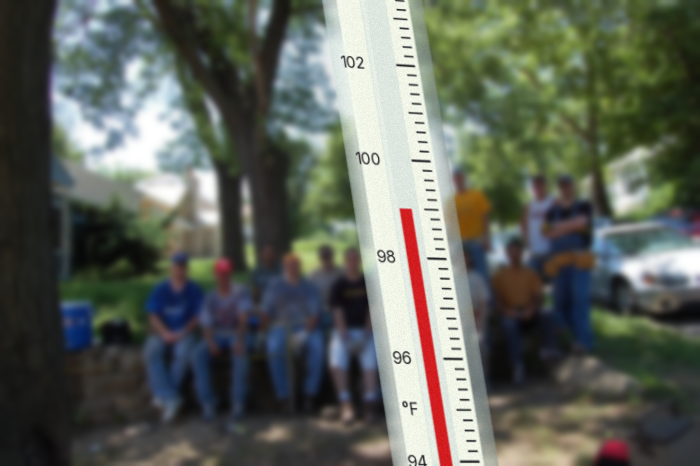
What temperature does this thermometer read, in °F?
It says 99 °F
